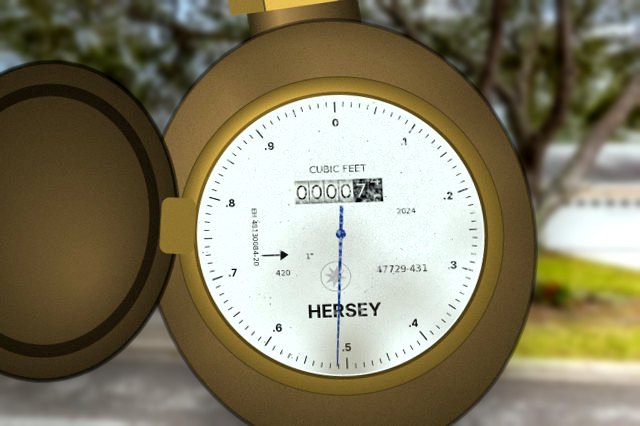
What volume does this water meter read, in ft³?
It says 74.51 ft³
